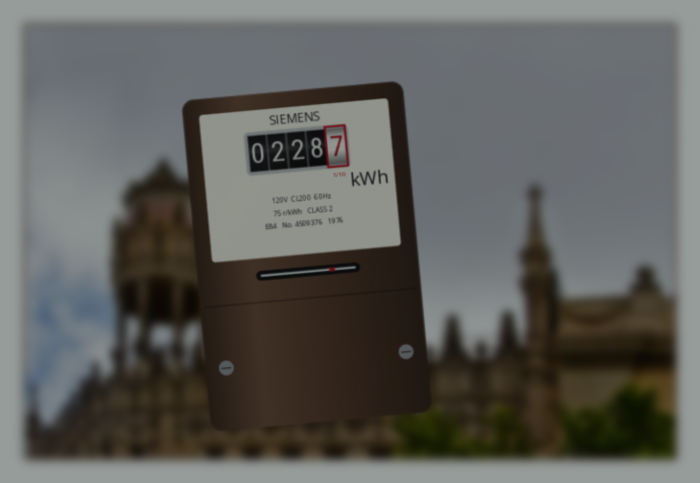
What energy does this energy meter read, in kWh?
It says 228.7 kWh
